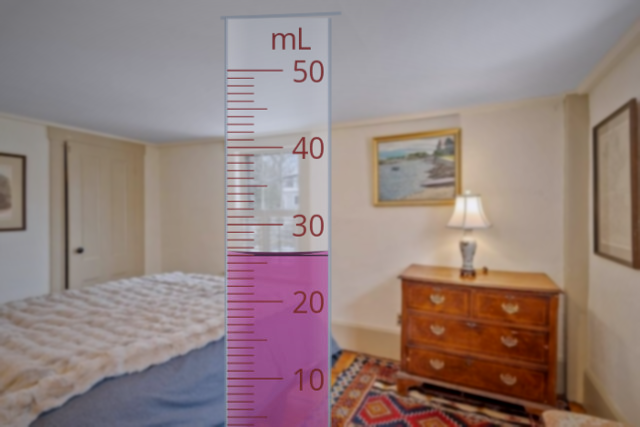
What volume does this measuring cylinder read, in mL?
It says 26 mL
